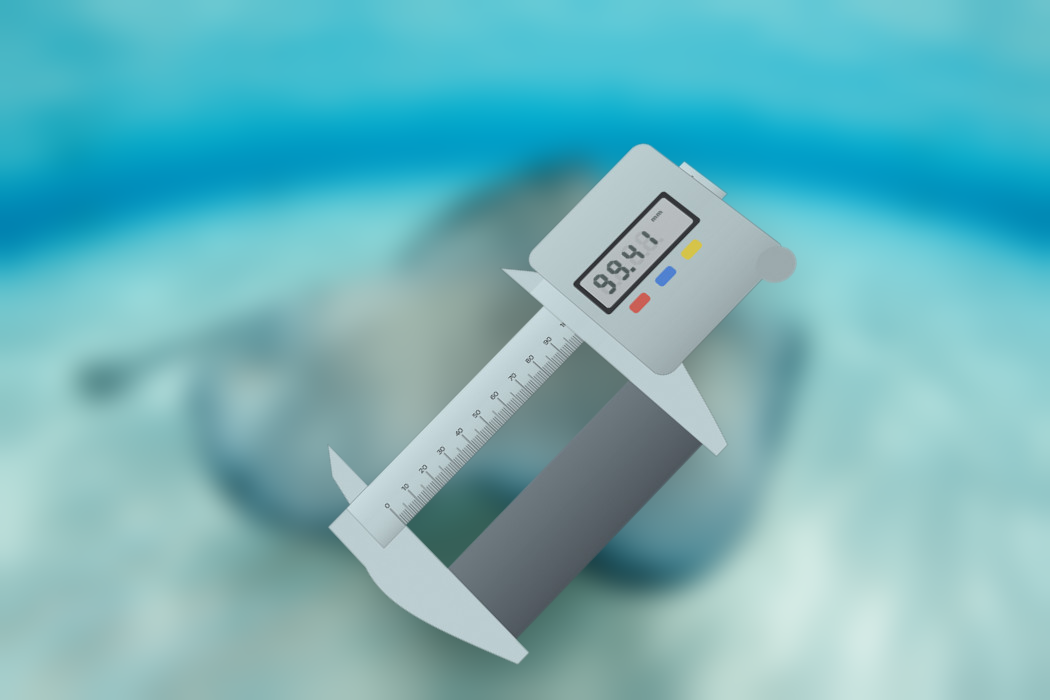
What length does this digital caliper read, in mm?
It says 99.41 mm
